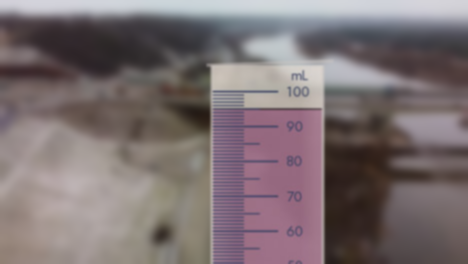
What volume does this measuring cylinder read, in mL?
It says 95 mL
